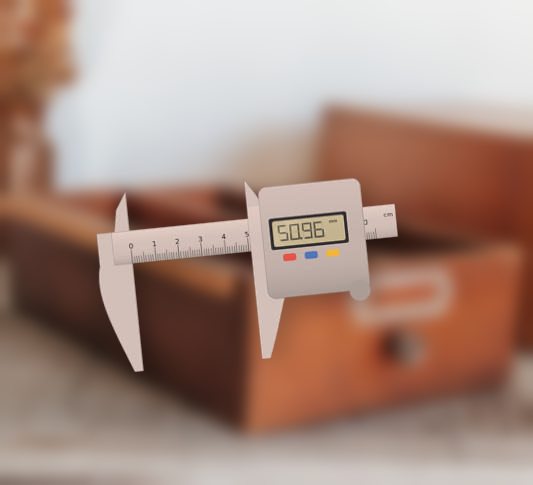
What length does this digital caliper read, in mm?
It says 50.96 mm
